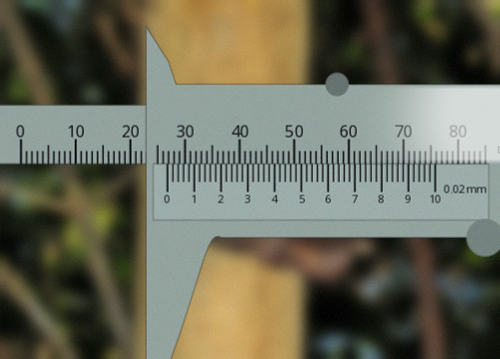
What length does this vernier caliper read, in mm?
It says 26.8 mm
